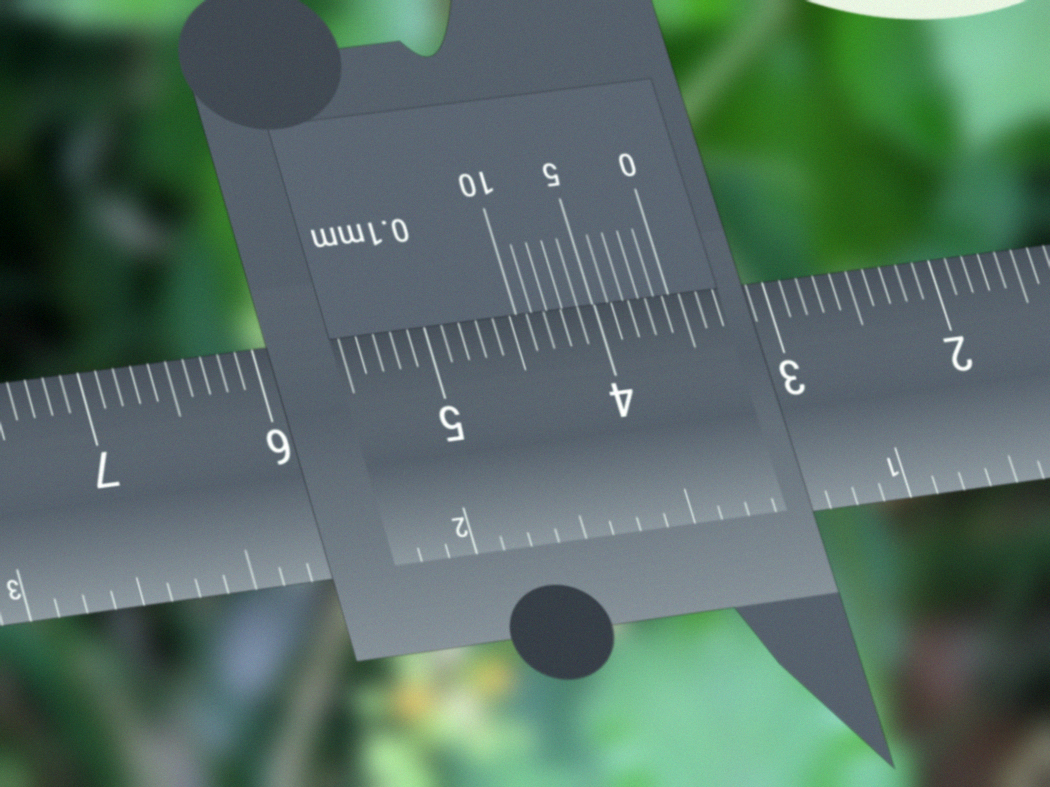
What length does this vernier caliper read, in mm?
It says 35.6 mm
